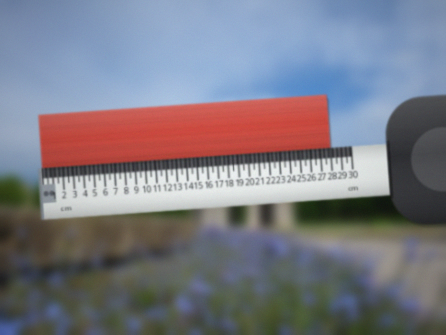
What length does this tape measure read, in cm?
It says 28 cm
